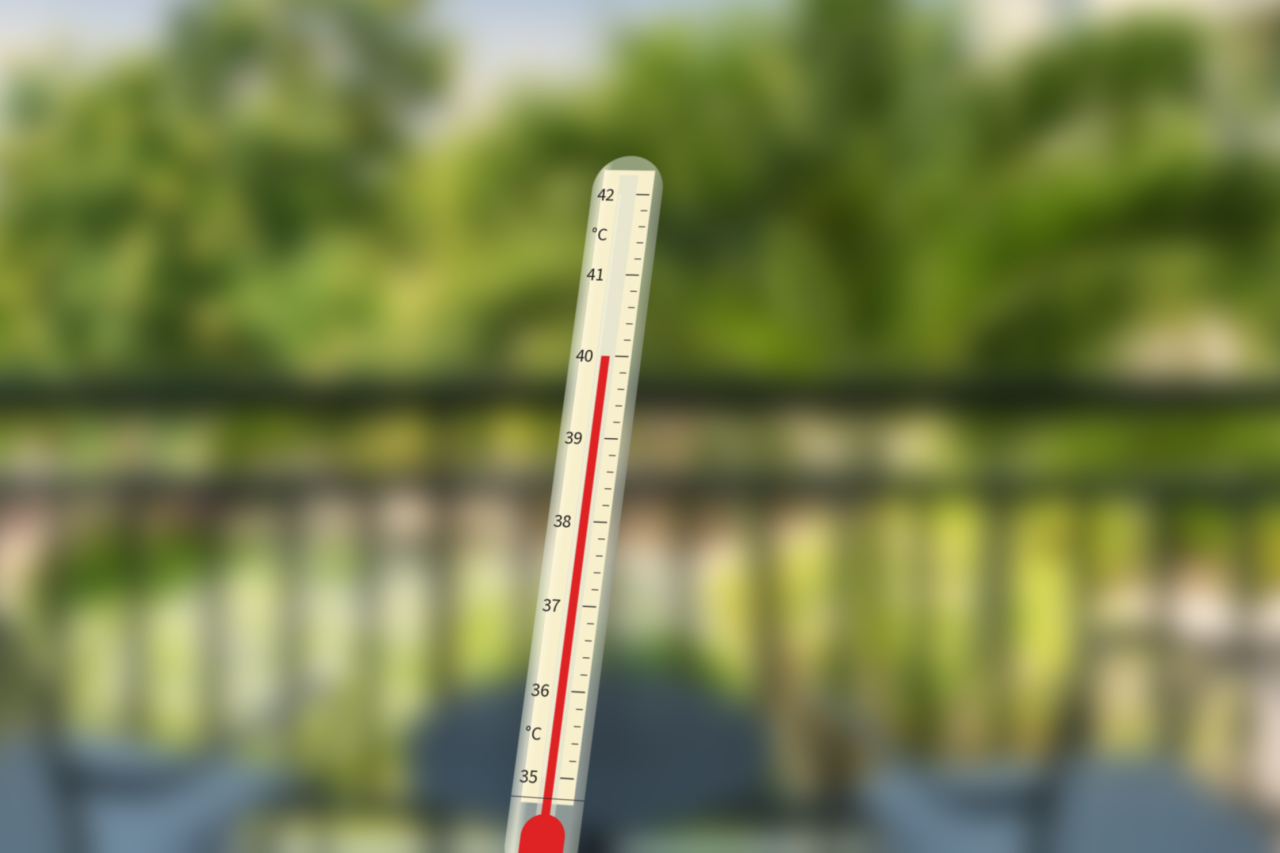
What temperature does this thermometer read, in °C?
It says 40 °C
